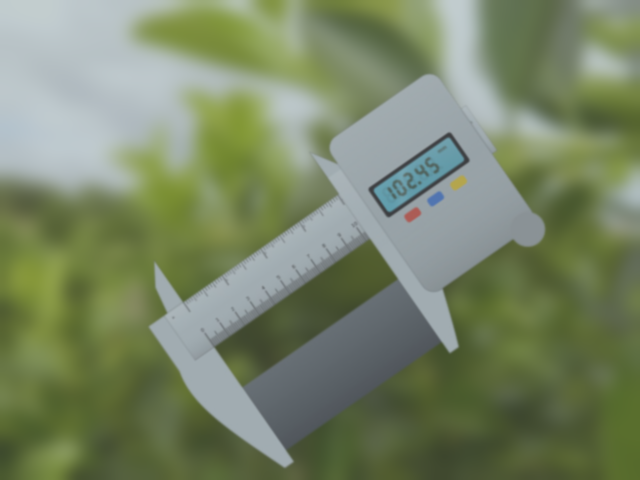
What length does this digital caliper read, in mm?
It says 102.45 mm
